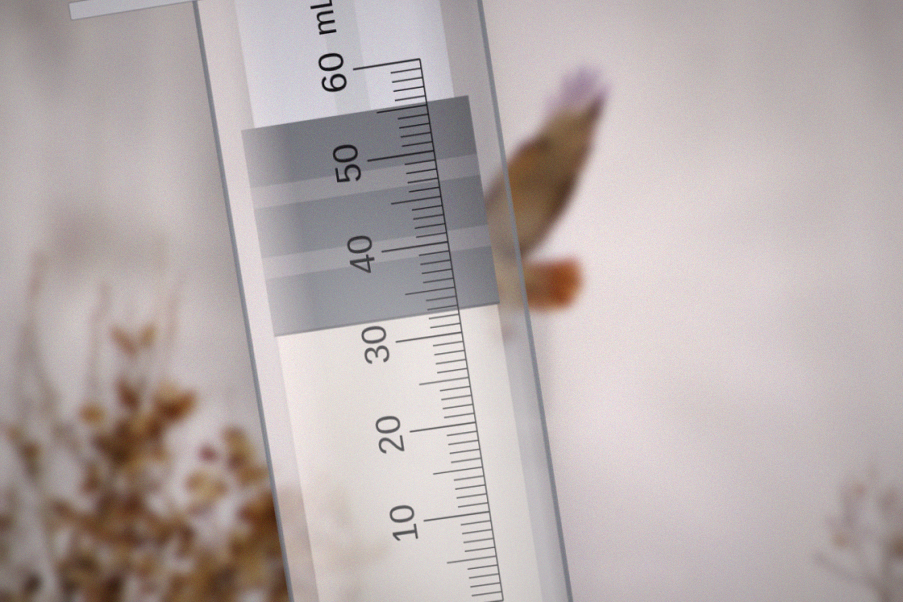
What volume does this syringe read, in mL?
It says 32.5 mL
